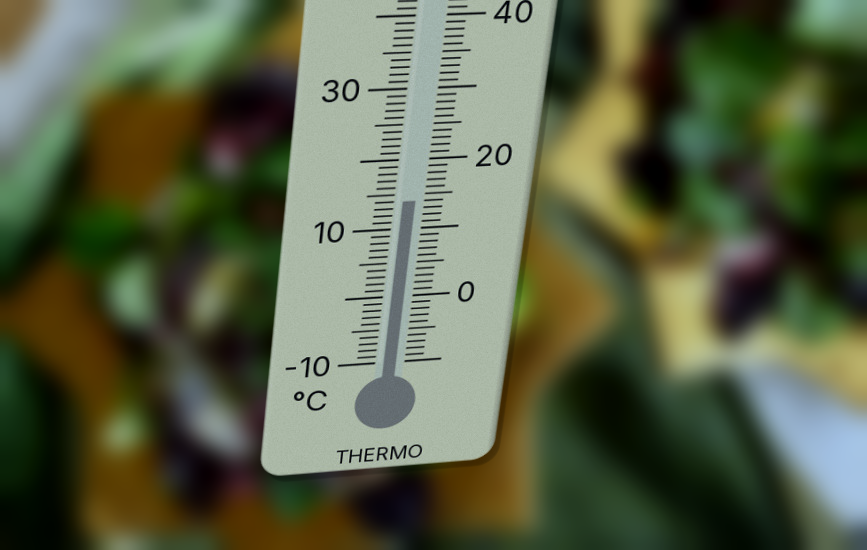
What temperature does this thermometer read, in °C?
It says 14 °C
